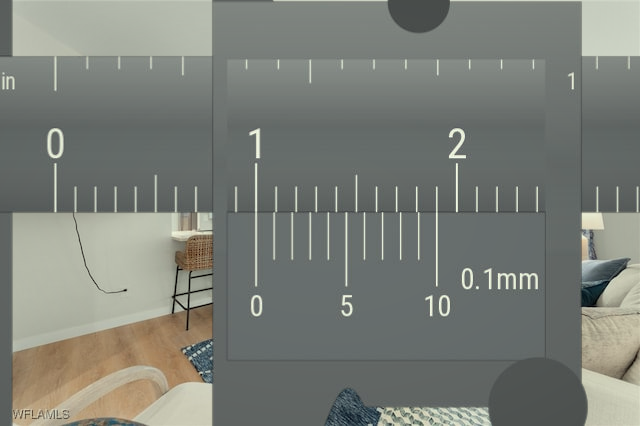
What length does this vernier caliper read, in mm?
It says 10.0 mm
